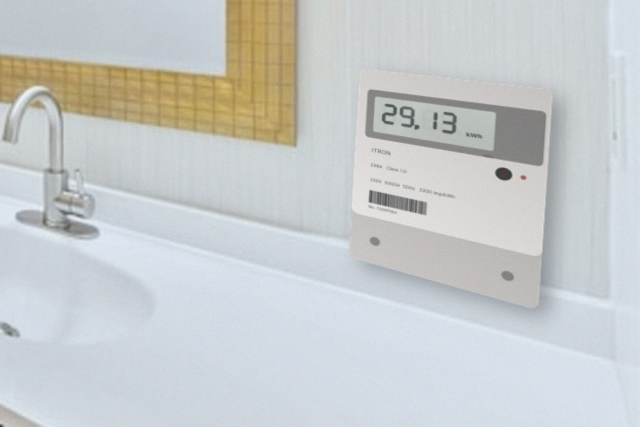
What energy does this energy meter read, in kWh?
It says 29.13 kWh
